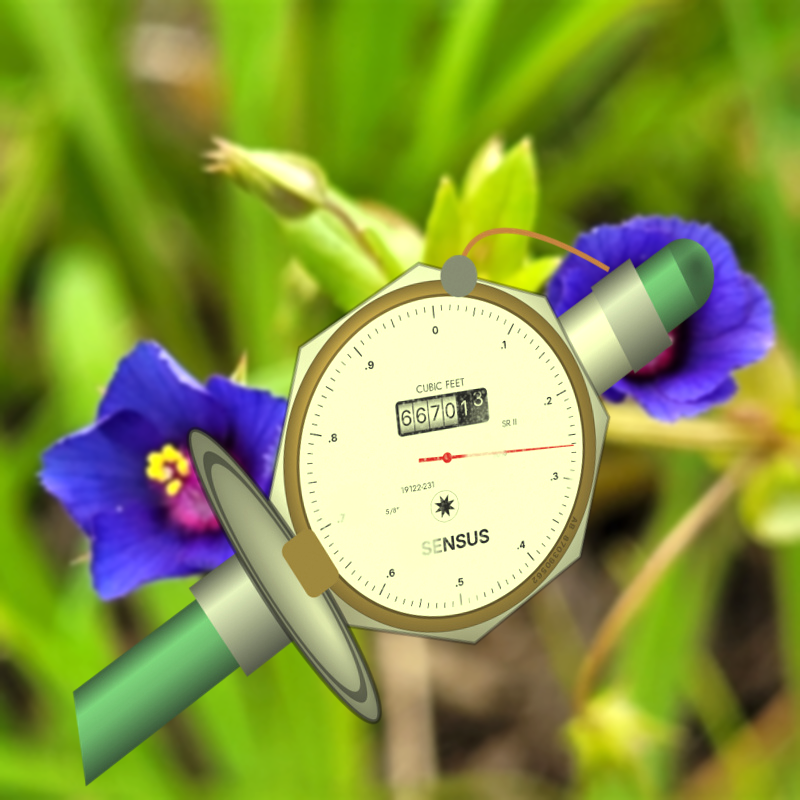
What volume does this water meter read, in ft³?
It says 667013.26 ft³
